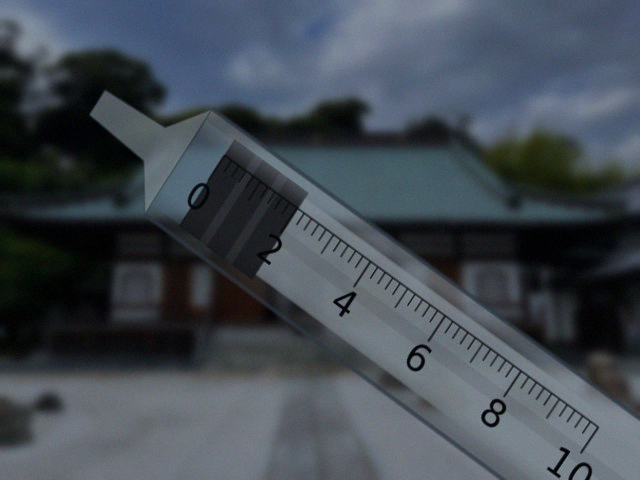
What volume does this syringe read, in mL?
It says 0 mL
